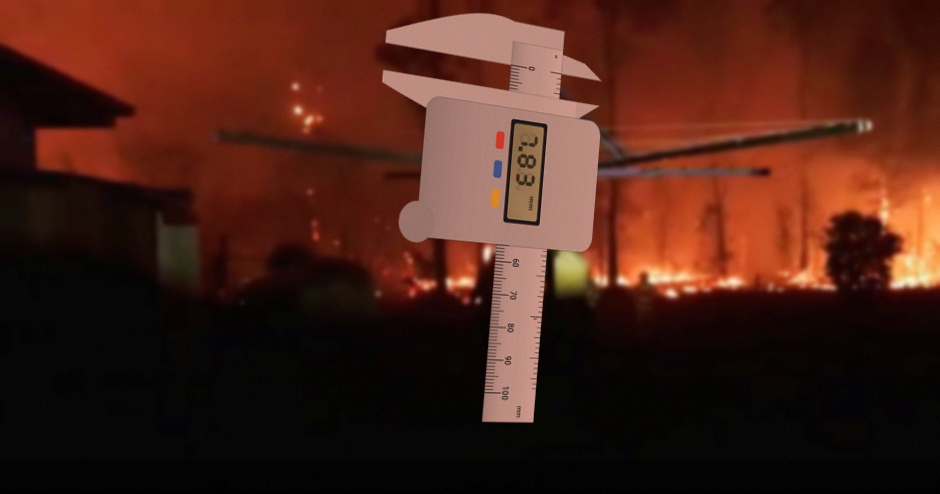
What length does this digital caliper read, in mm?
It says 7.83 mm
